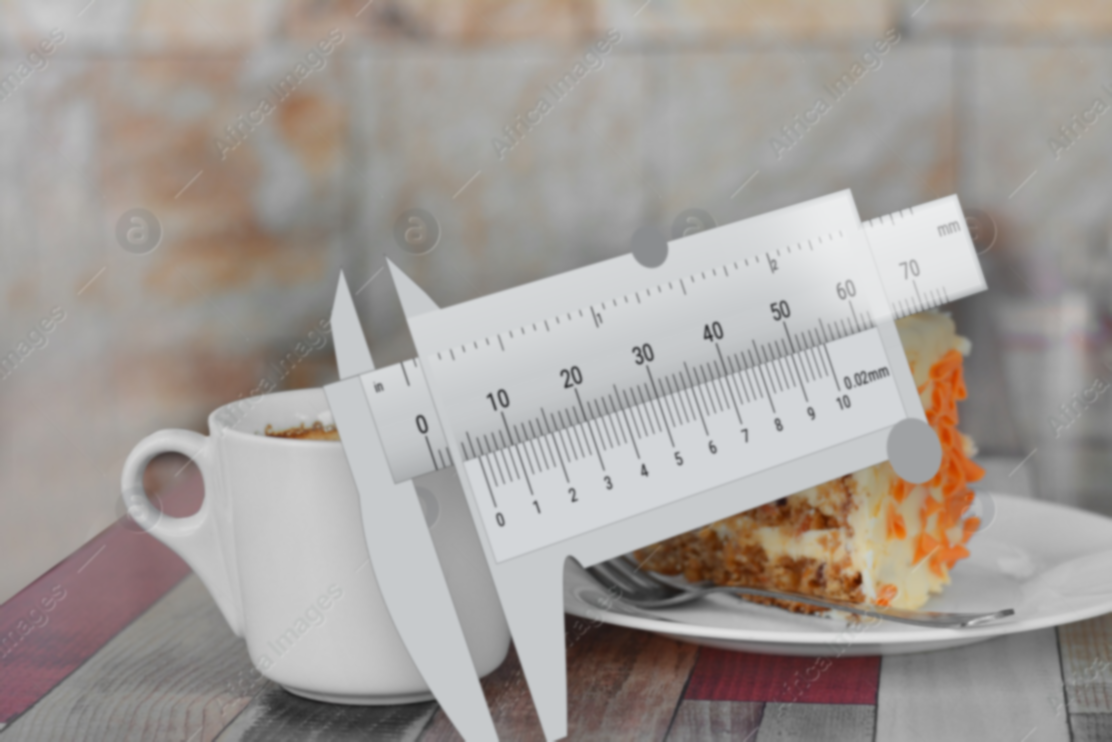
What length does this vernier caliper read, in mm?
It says 5.5 mm
